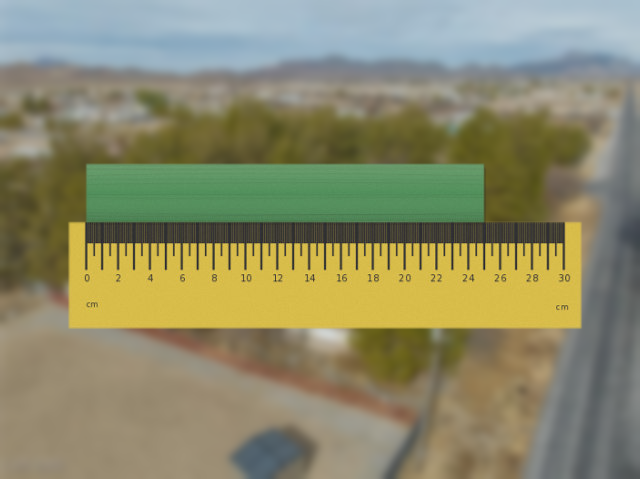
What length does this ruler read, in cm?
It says 25 cm
